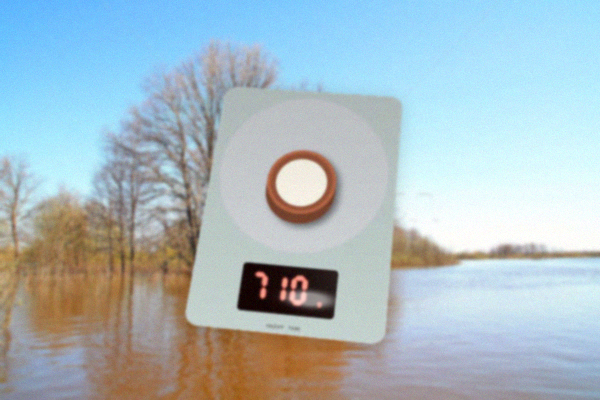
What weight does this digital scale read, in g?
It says 710 g
